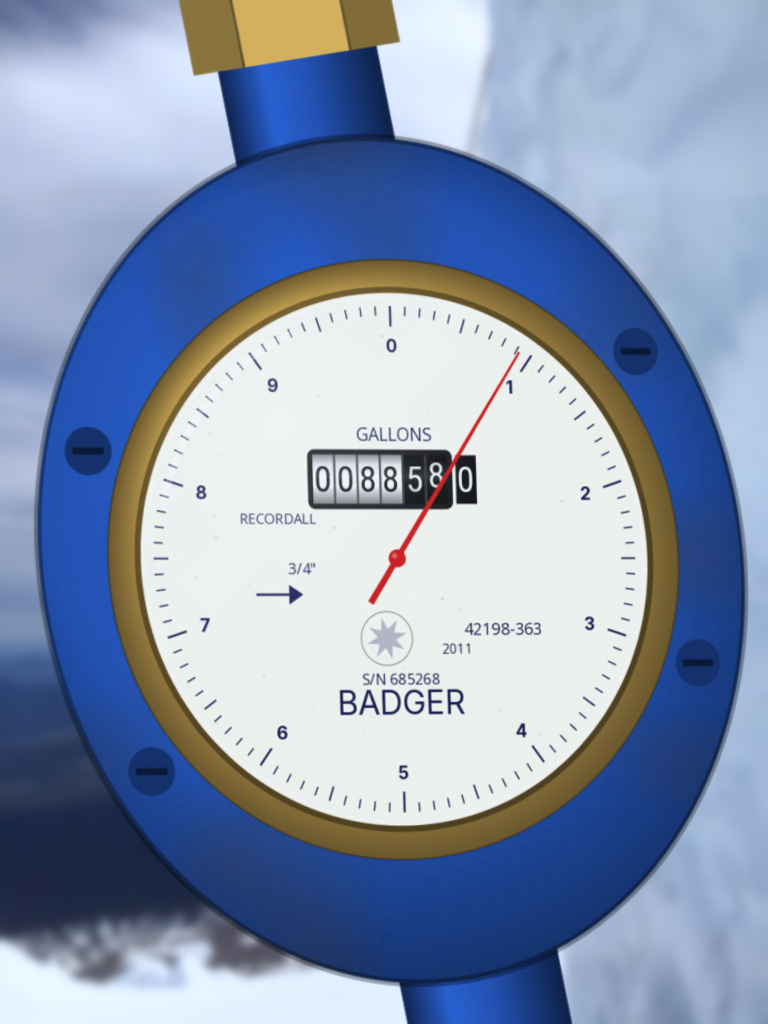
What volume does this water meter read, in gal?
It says 88580.9 gal
